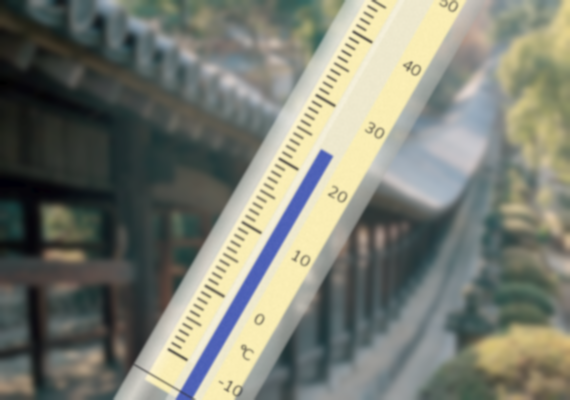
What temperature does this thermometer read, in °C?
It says 24 °C
